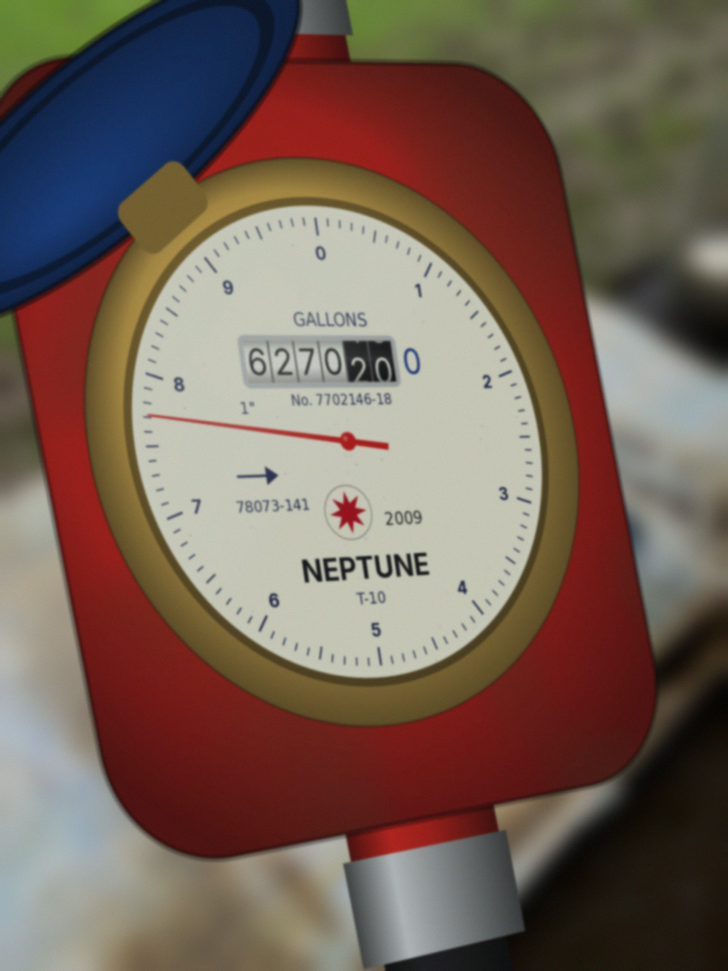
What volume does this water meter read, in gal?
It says 6270197.7 gal
